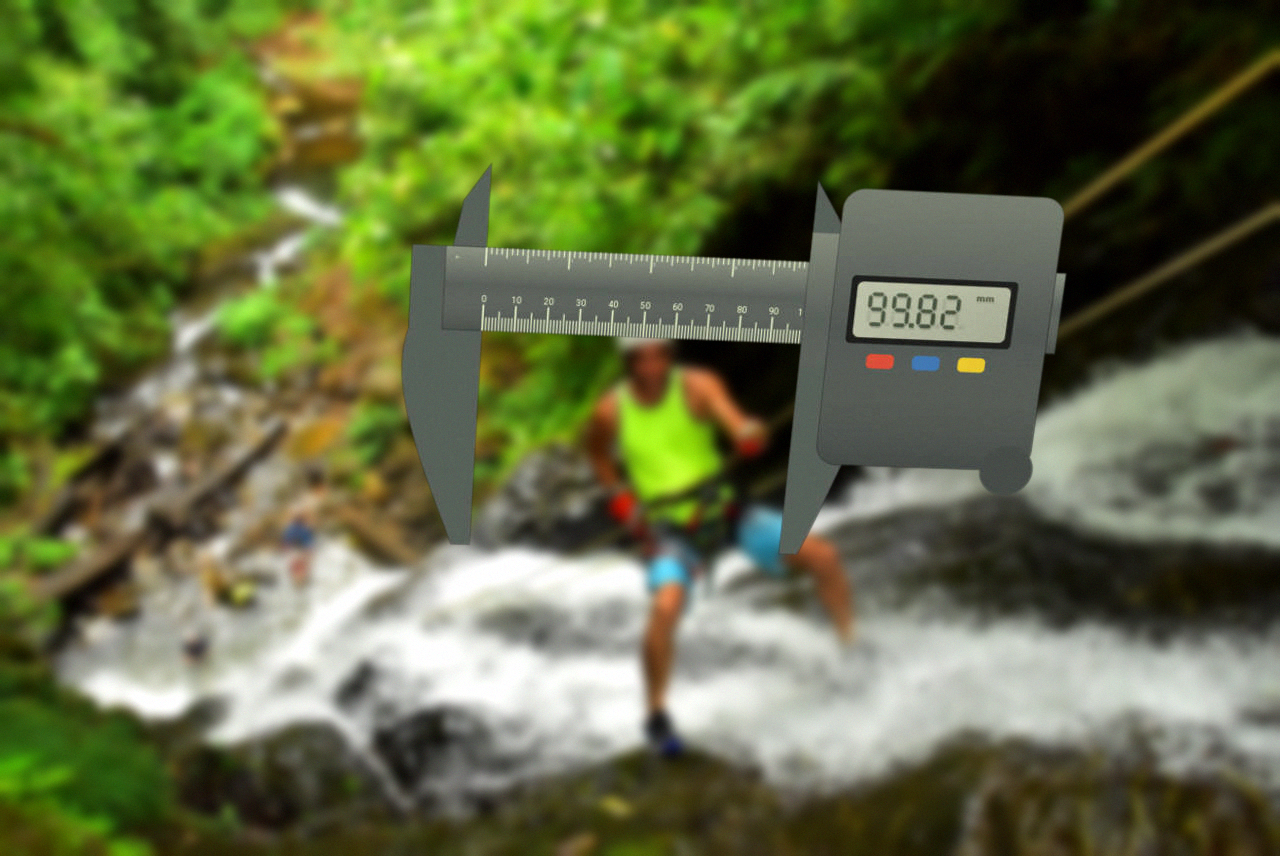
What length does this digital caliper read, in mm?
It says 99.82 mm
